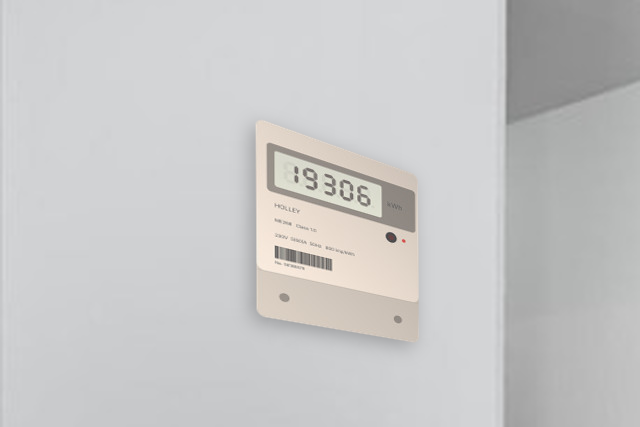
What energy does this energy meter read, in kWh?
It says 19306 kWh
